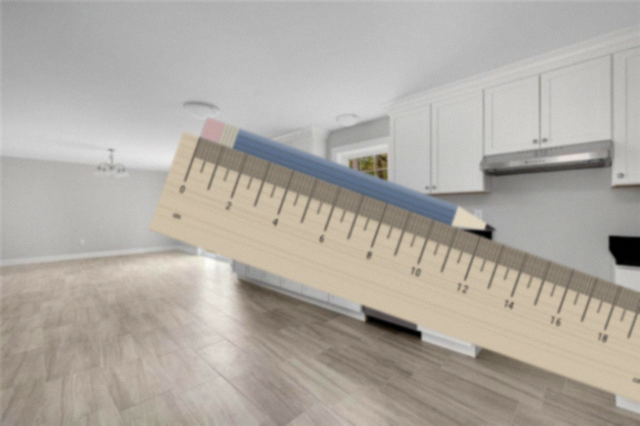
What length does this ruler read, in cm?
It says 12.5 cm
